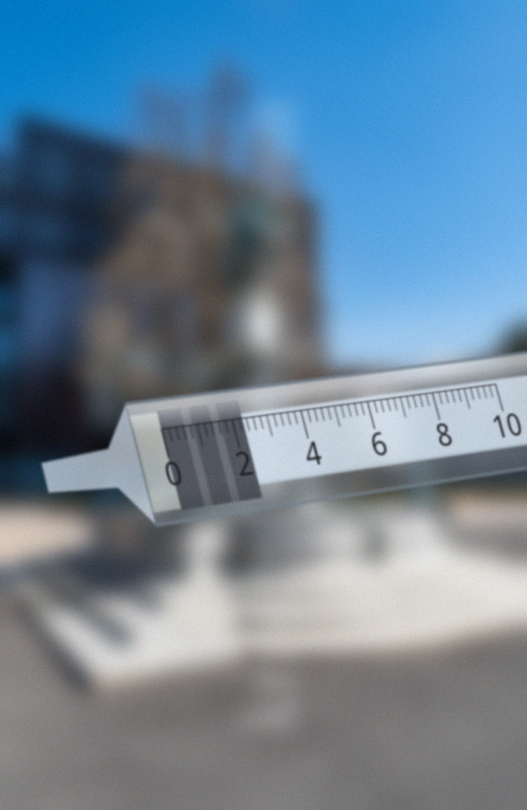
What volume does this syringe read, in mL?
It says 0 mL
